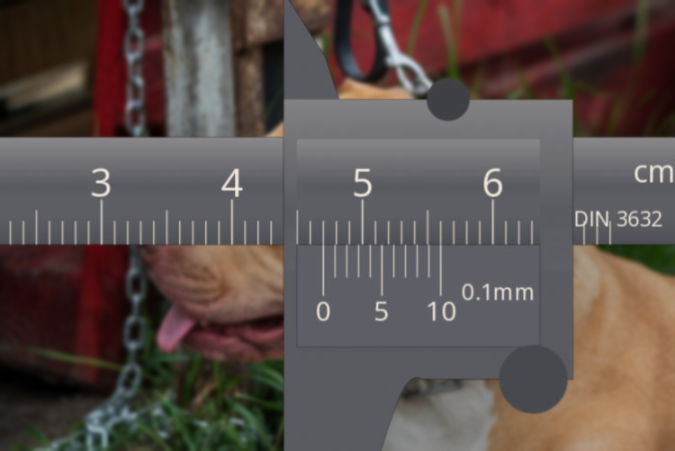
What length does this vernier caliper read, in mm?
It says 47.0 mm
